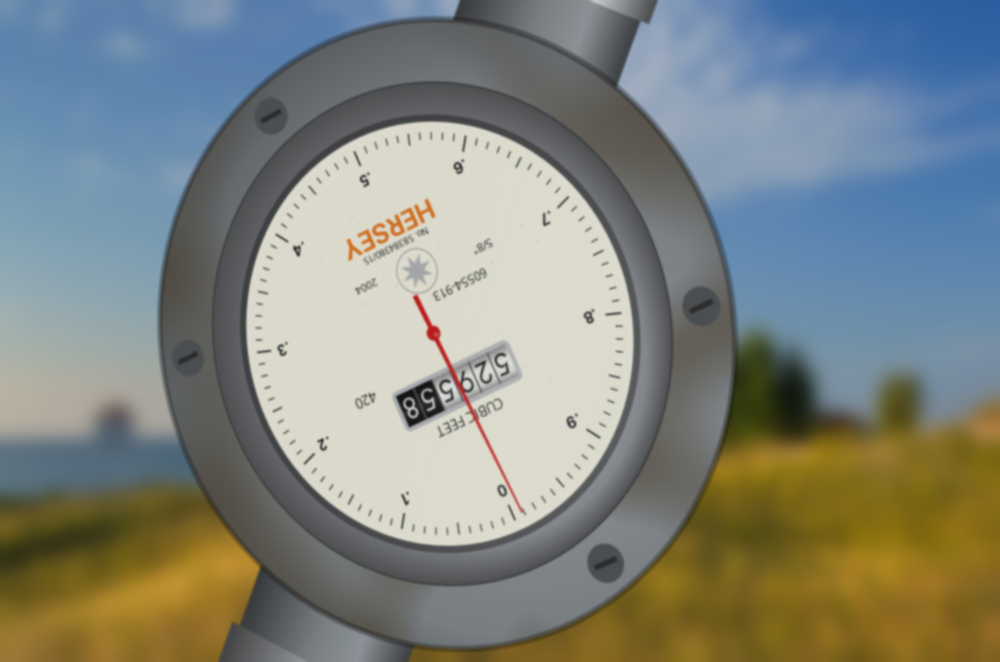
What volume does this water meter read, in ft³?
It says 529557.99 ft³
